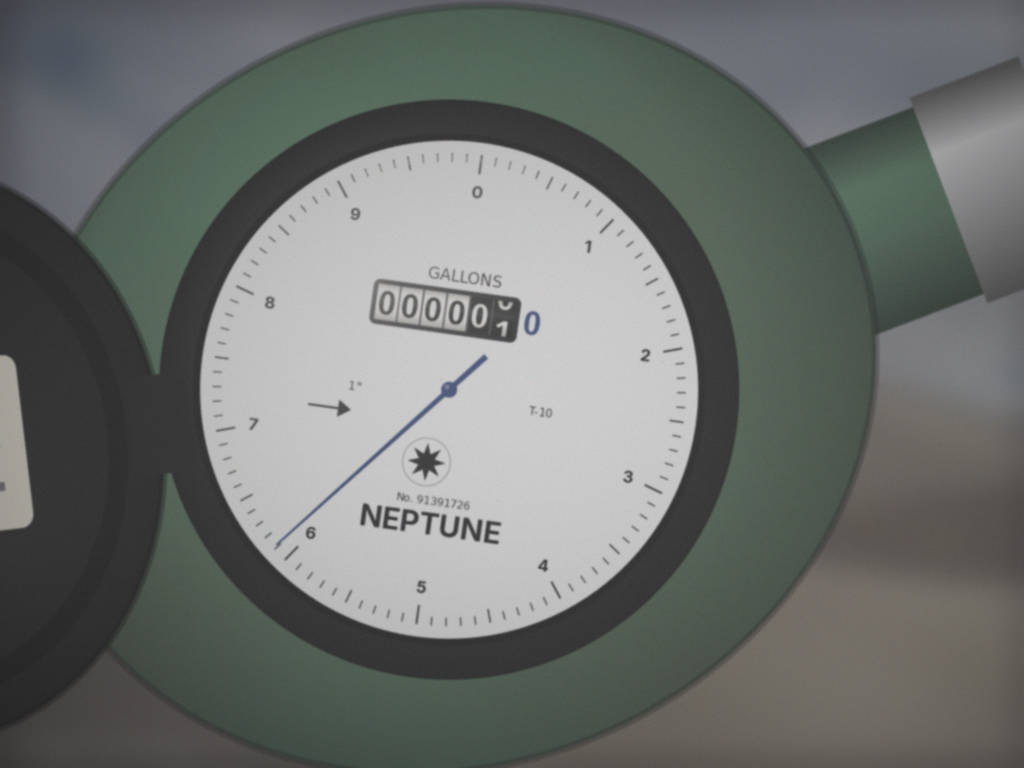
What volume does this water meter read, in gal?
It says 6.1 gal
